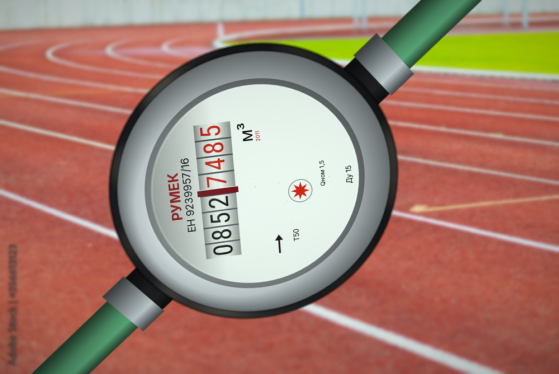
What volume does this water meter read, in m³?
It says 852.7485 m³
